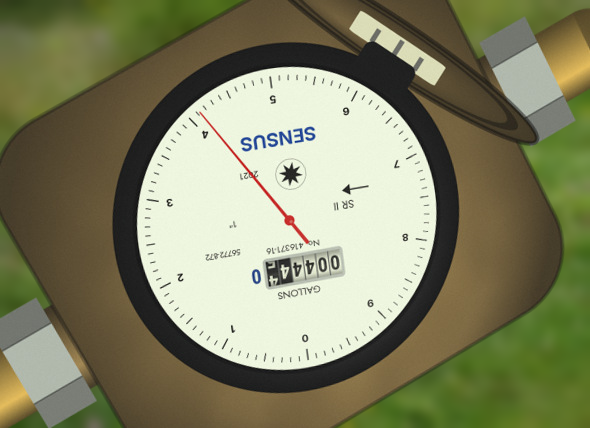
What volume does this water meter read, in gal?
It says 44444.1 gal
